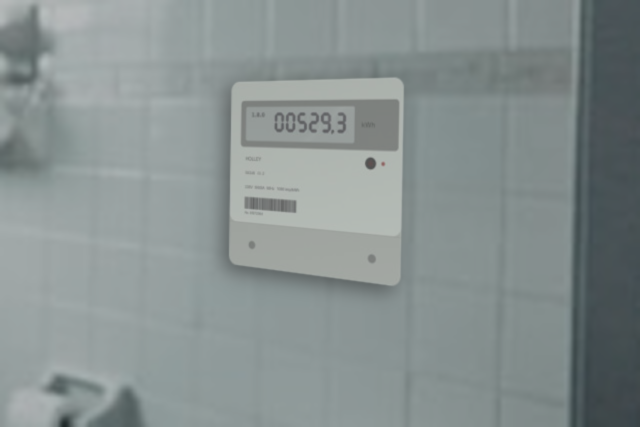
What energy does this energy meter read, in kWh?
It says 529.3 kWh
